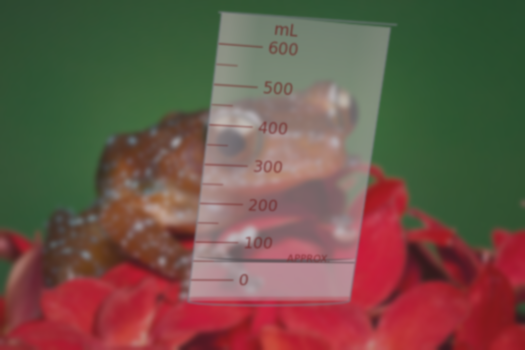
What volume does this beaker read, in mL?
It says 50 mL
